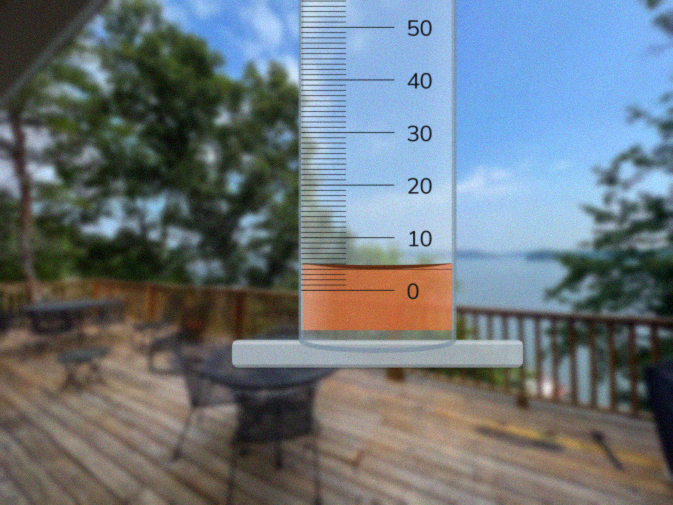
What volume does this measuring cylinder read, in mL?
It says 4 mL
